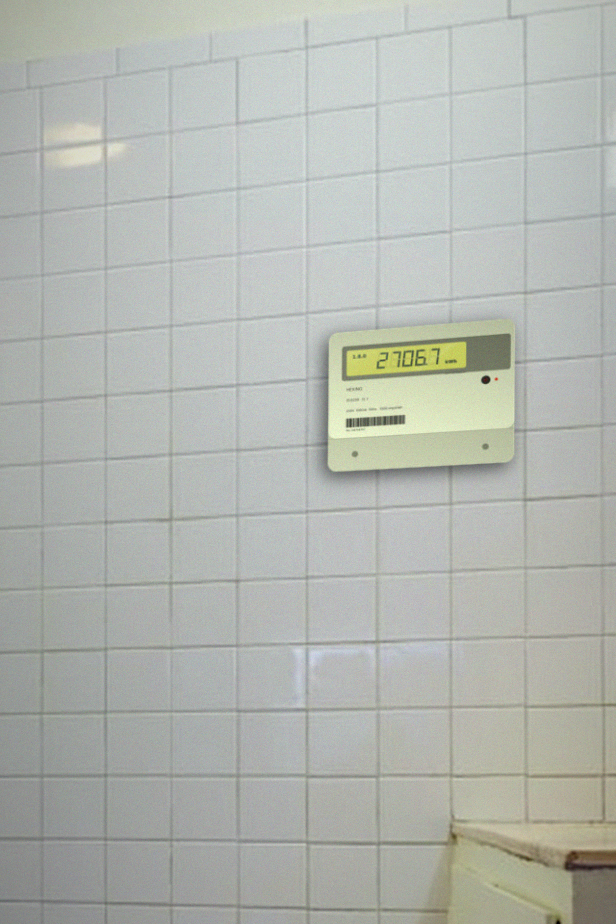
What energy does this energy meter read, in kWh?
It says 2706.7 kWh
